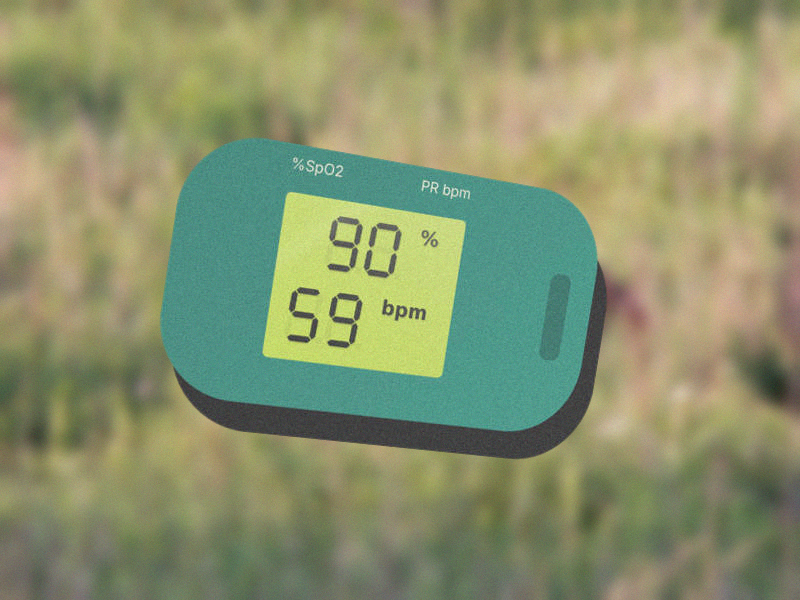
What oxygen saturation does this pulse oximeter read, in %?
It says 90 %
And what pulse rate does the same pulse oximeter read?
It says 59 bpm
